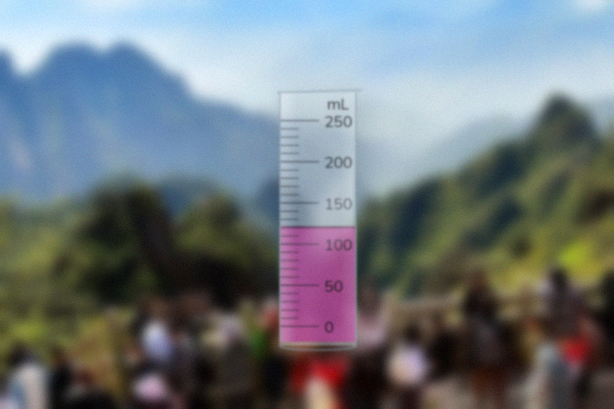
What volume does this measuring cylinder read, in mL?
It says 120 mL
